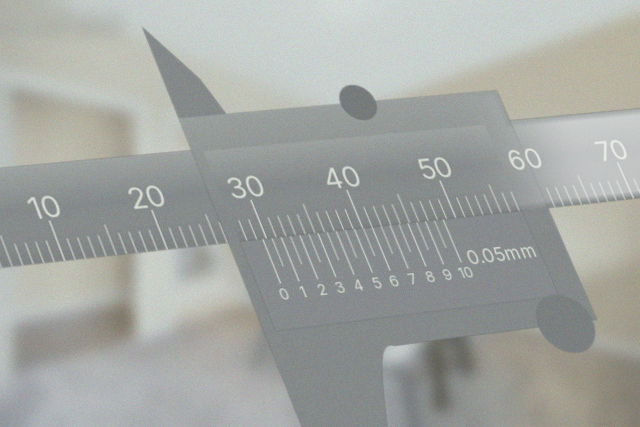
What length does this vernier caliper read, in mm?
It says 29.6 mm
